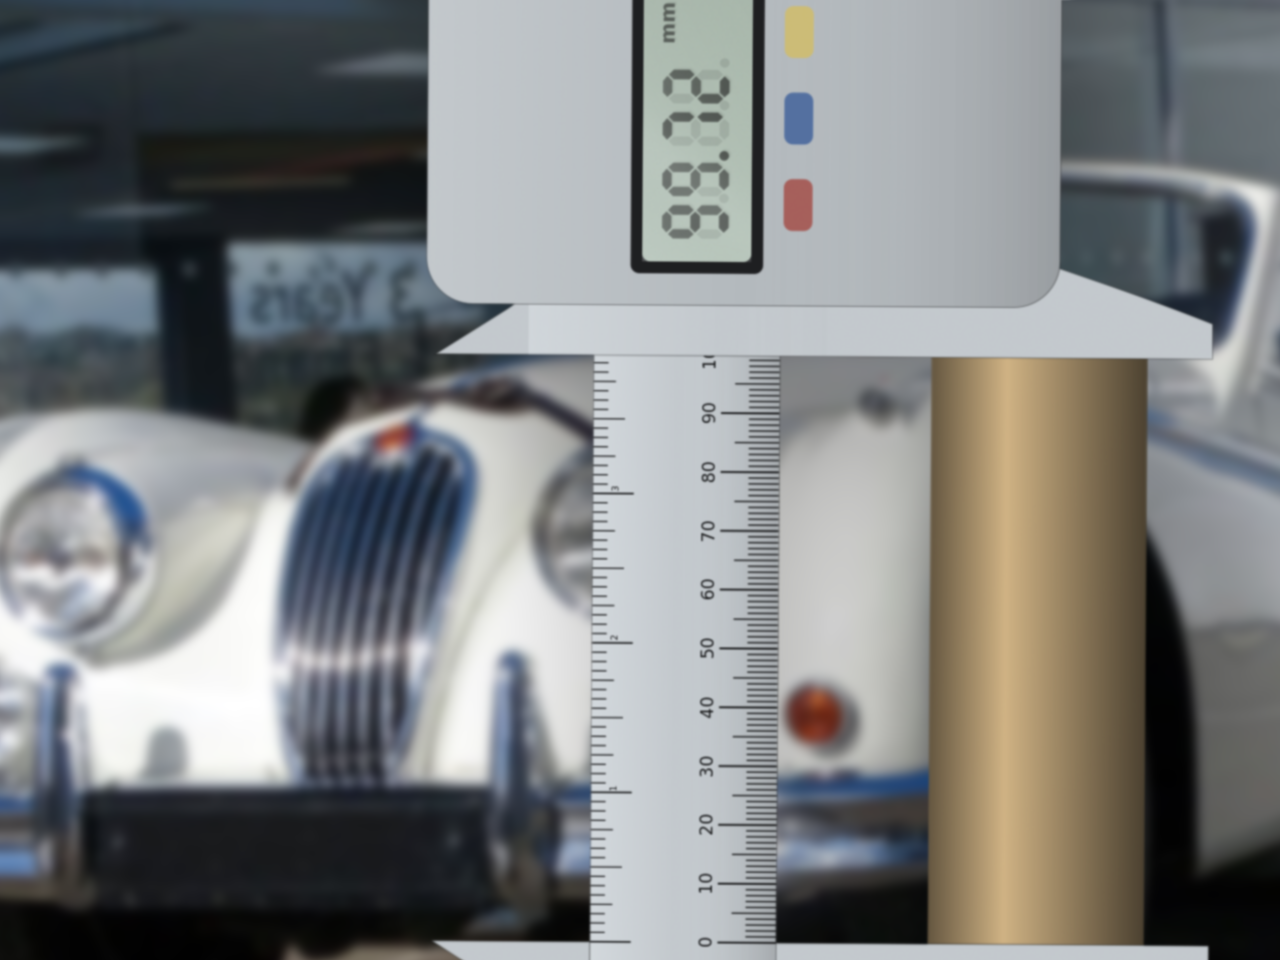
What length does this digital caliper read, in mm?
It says 99.72 mm
